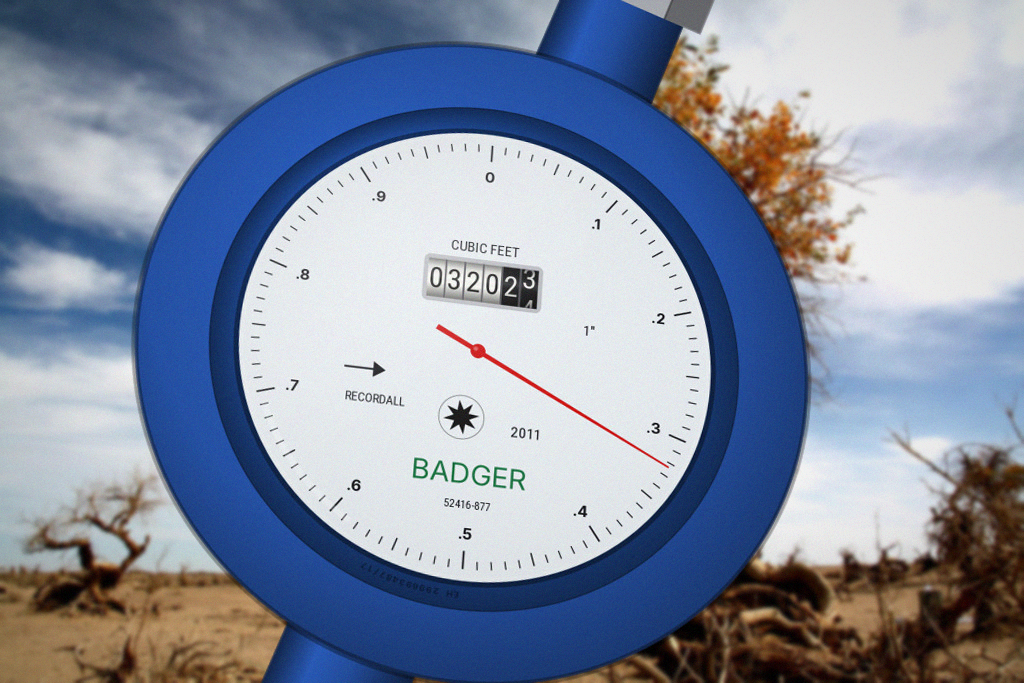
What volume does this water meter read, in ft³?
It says 32023.32 ft³
